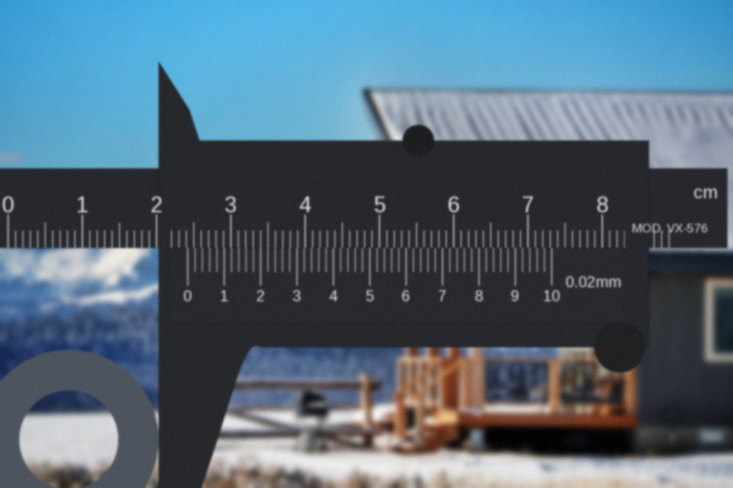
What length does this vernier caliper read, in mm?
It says 24.2 mm
